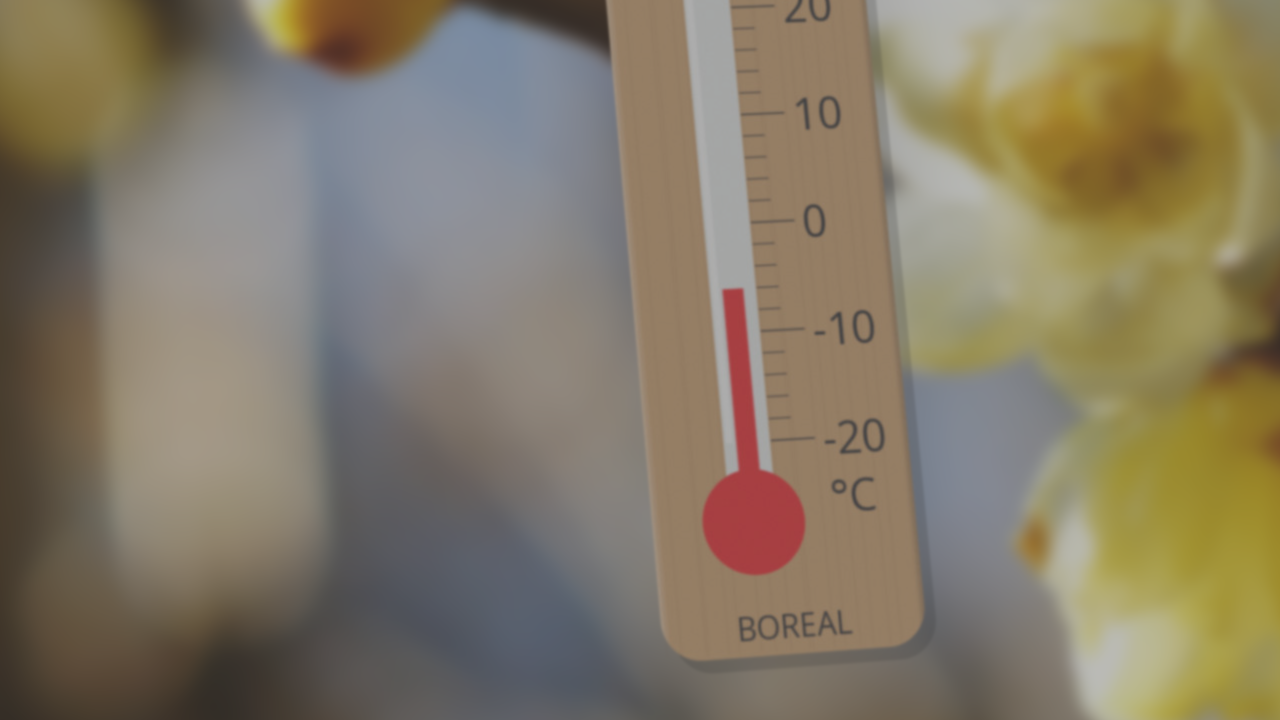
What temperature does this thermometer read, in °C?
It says -6 °C
